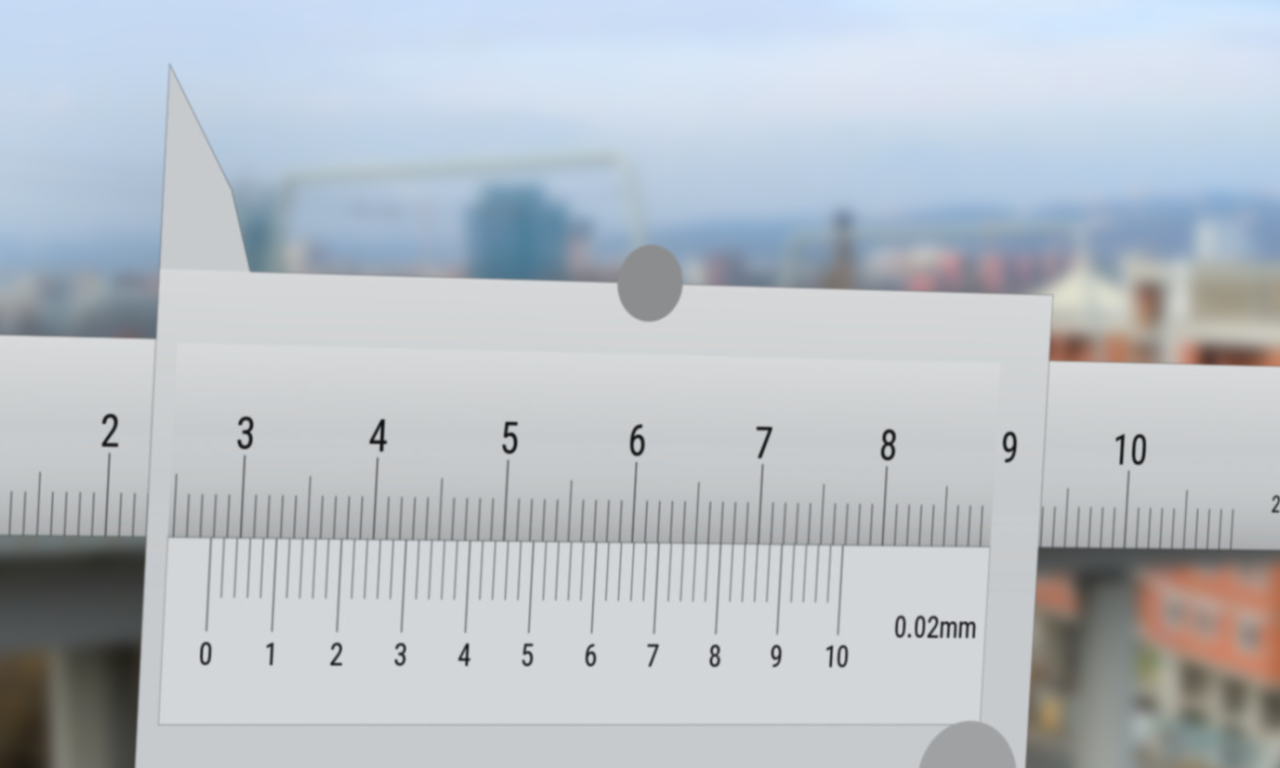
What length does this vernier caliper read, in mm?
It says 27.8 mm
